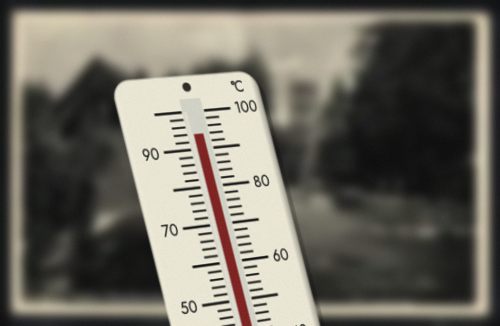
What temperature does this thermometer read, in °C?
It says 94 °C
